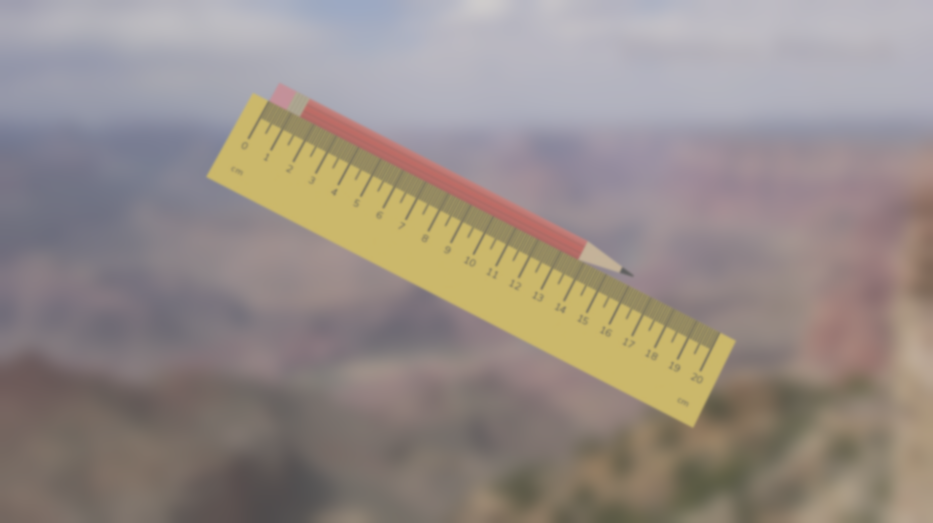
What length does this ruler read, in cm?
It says 16 cm
